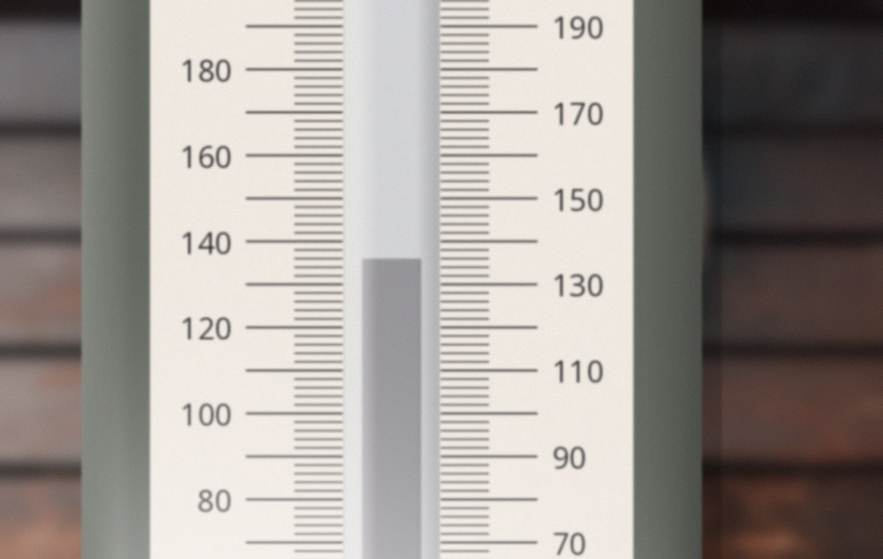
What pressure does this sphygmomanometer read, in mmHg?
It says 136 mmHg
